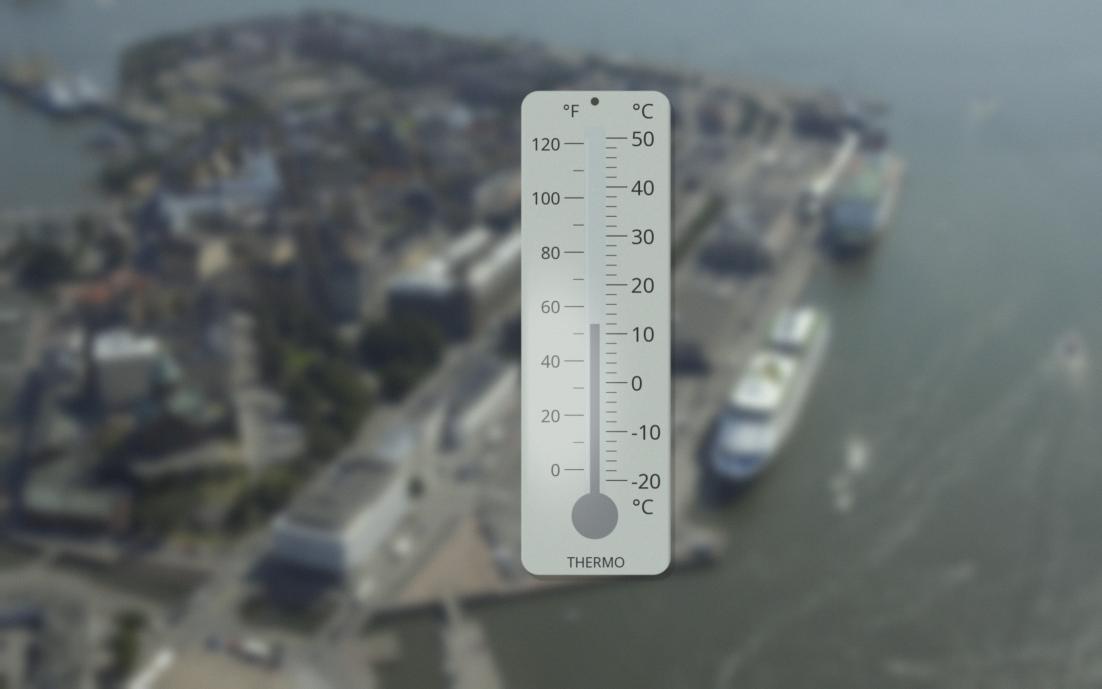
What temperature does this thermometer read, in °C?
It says 12 °C
